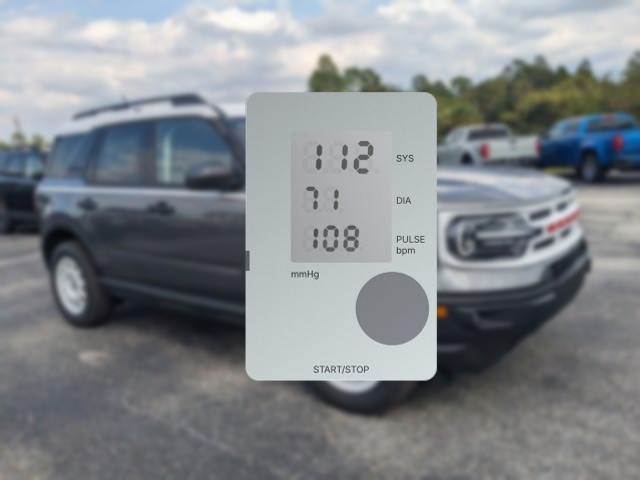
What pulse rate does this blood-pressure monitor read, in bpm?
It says 108 bpm
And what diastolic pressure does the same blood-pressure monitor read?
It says 71 mmHg
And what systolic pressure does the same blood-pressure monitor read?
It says 112 mmHg
